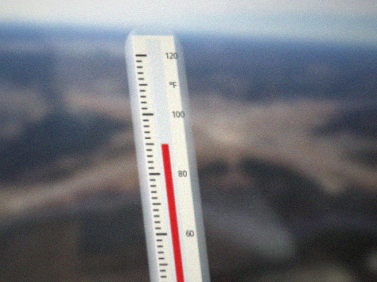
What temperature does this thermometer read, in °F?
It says 90 °F
